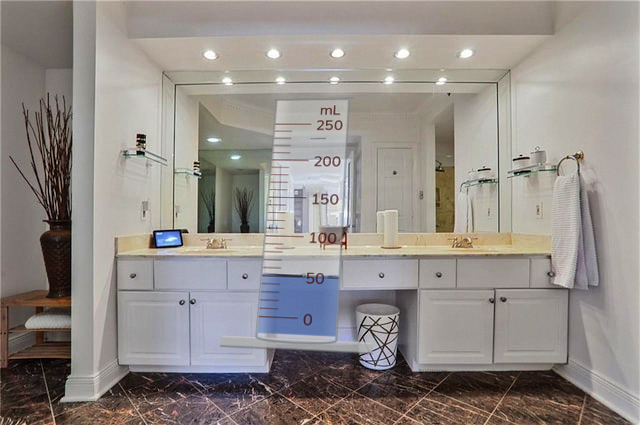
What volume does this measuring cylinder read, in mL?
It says 50 mL
